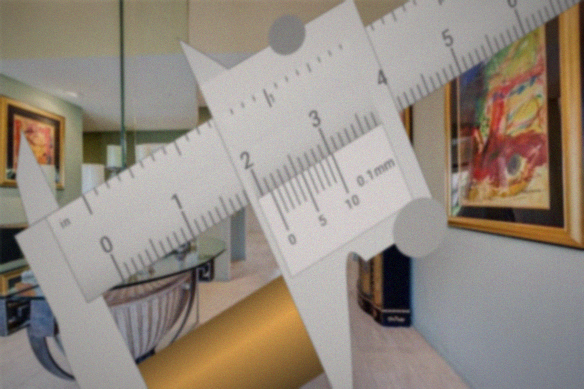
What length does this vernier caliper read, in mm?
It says 21.2 mm
